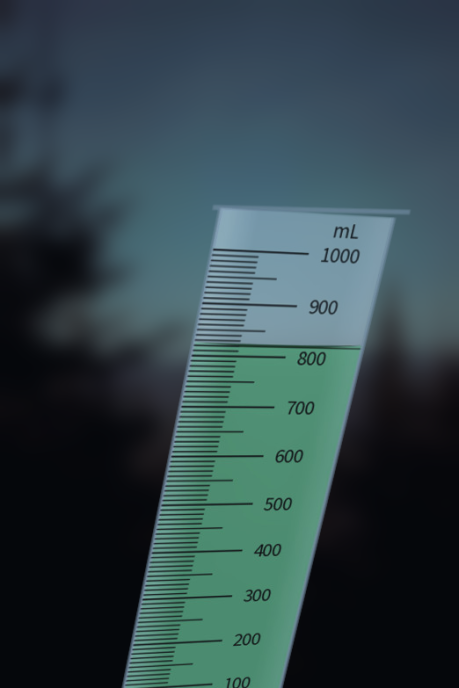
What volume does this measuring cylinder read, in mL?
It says 820 mL
